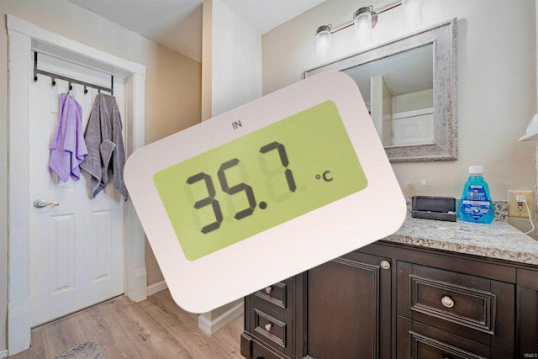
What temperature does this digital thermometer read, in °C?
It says 35.7 °C
